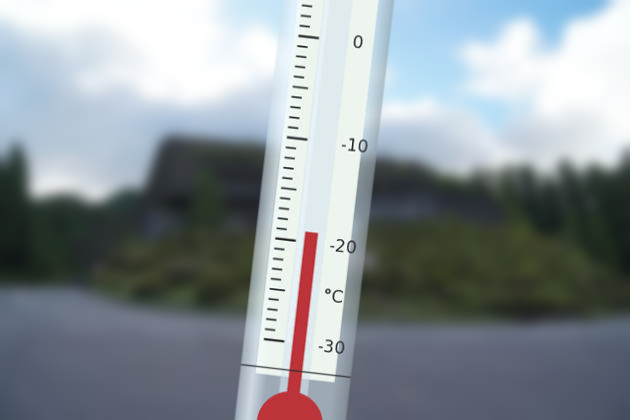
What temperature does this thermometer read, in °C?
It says -19 °C
